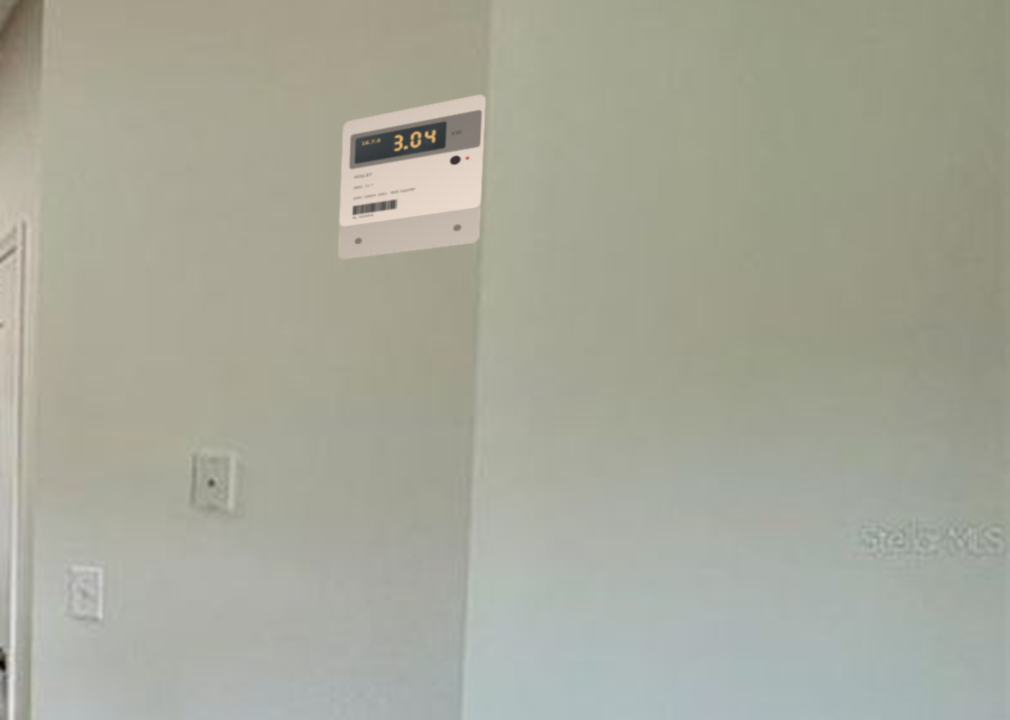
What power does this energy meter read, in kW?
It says 3.04 kW
